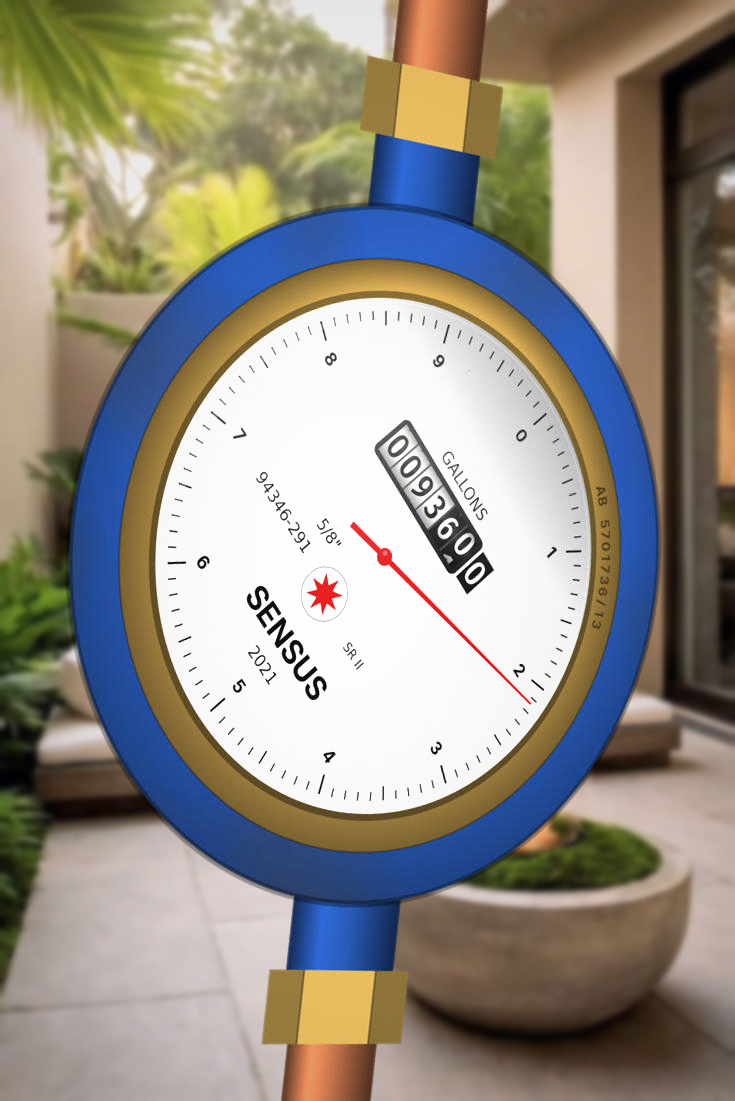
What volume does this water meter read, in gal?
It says 93602.1 gal
